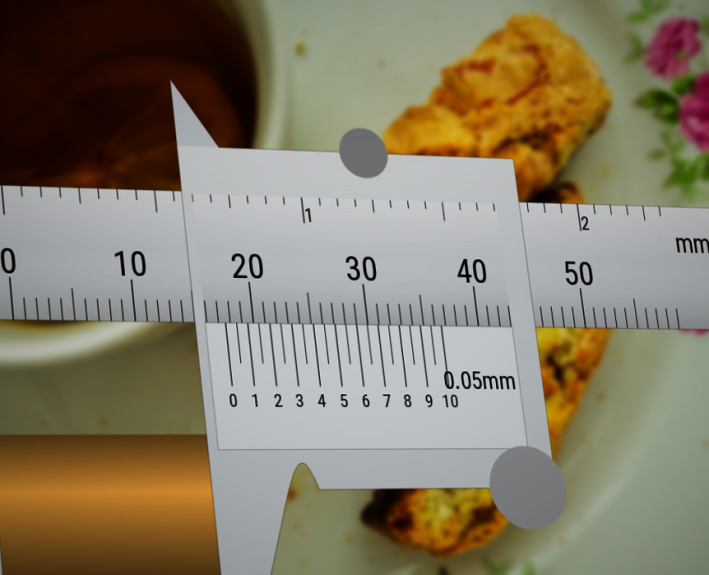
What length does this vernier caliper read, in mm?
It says 17.6 mm
